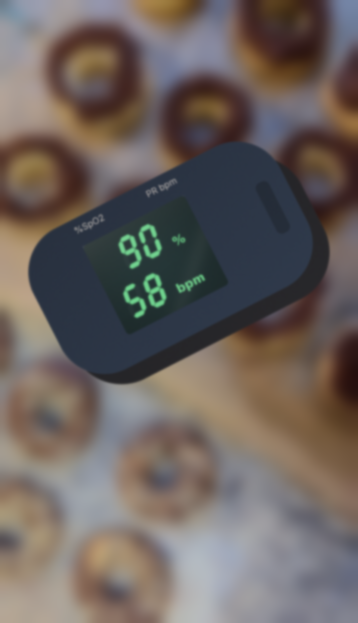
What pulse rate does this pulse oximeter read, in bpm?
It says 58 bpm
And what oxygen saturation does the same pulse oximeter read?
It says 90 %
